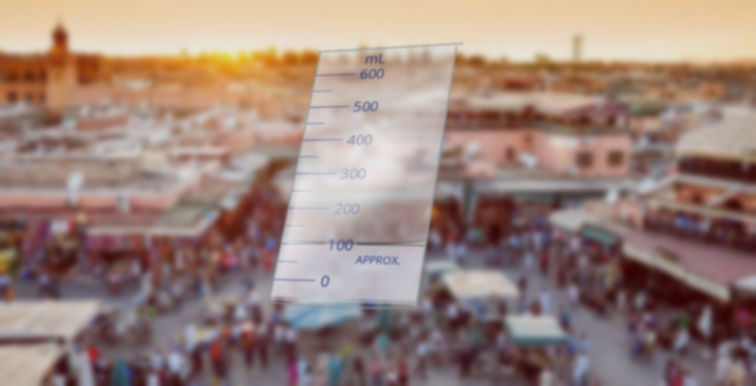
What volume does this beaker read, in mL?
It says 100 mL
